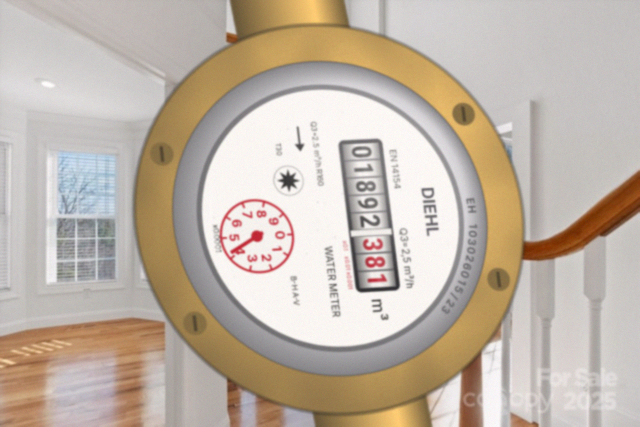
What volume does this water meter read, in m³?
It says 1892.3814 m³
